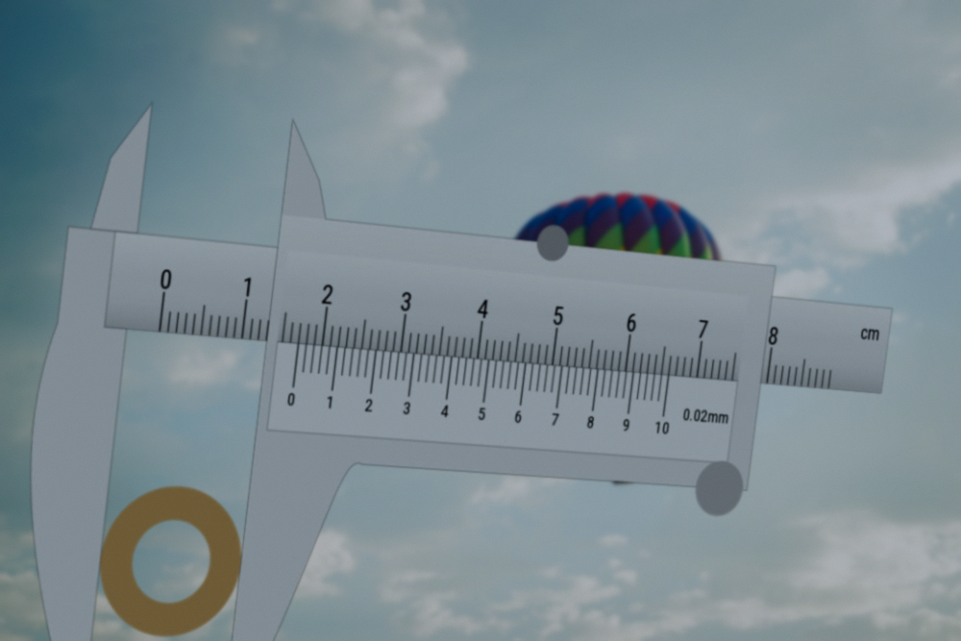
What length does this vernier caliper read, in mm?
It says 17.0 mm
